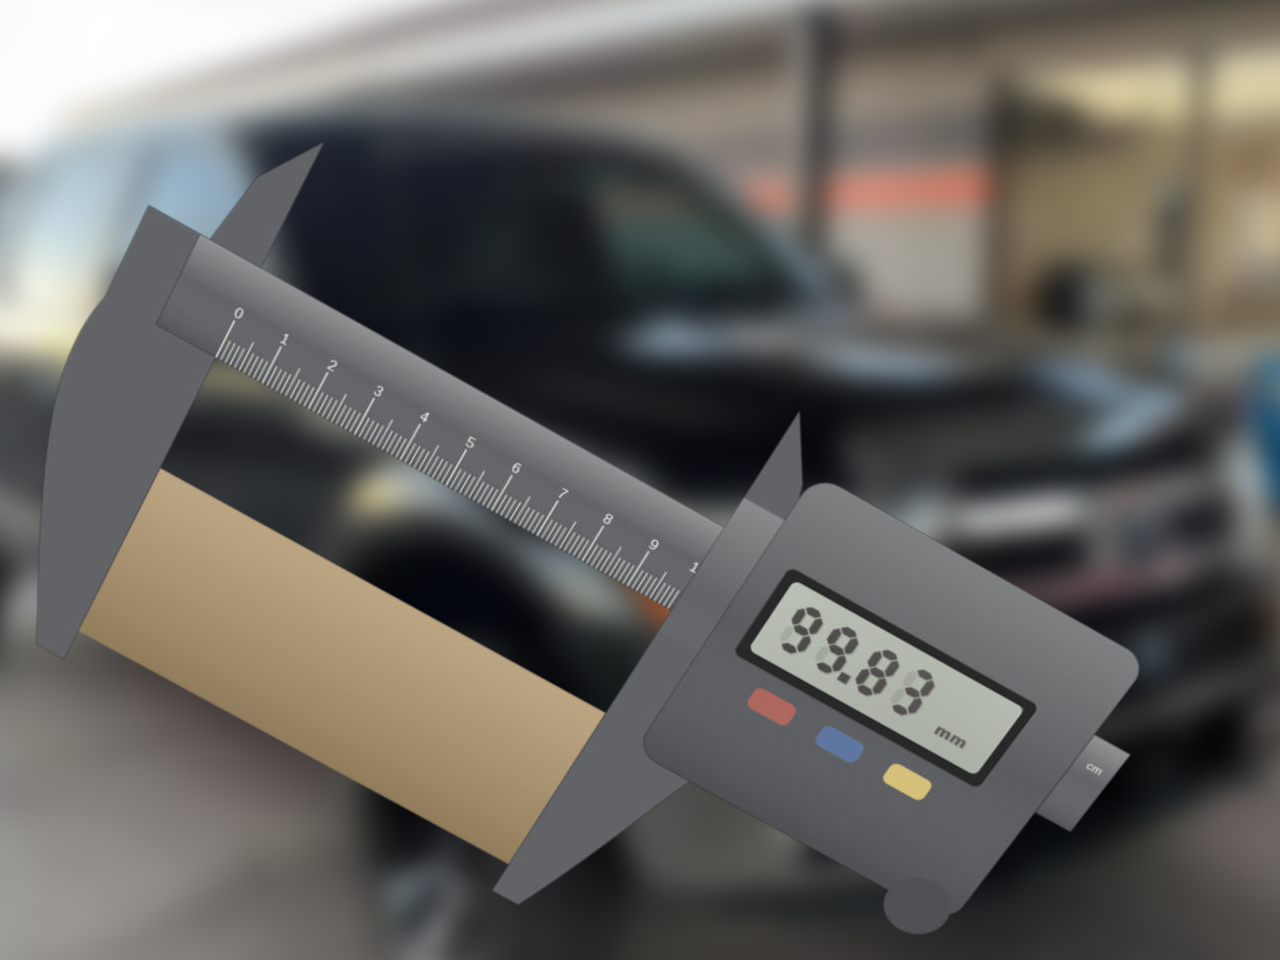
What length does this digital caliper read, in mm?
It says 99.83 mm
